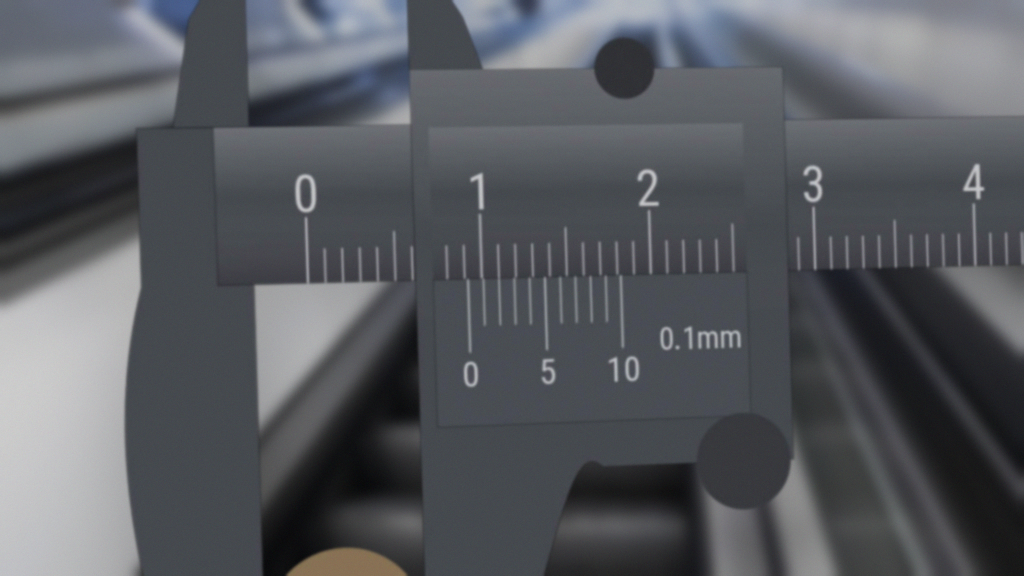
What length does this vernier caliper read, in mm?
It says 9.2 mm
